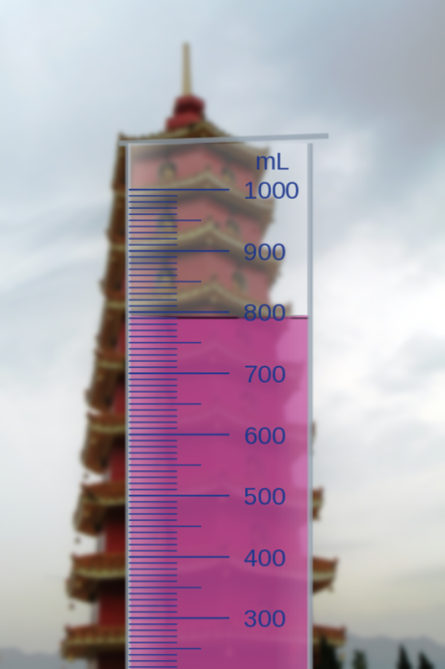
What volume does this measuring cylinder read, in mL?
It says 790 mL
